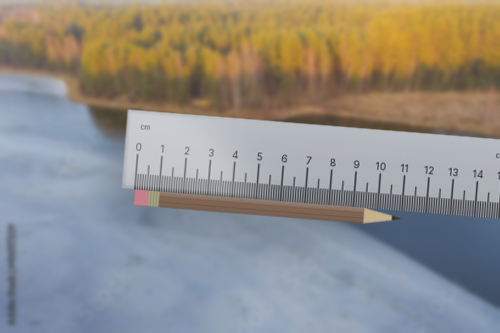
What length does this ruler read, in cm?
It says 11 cm
